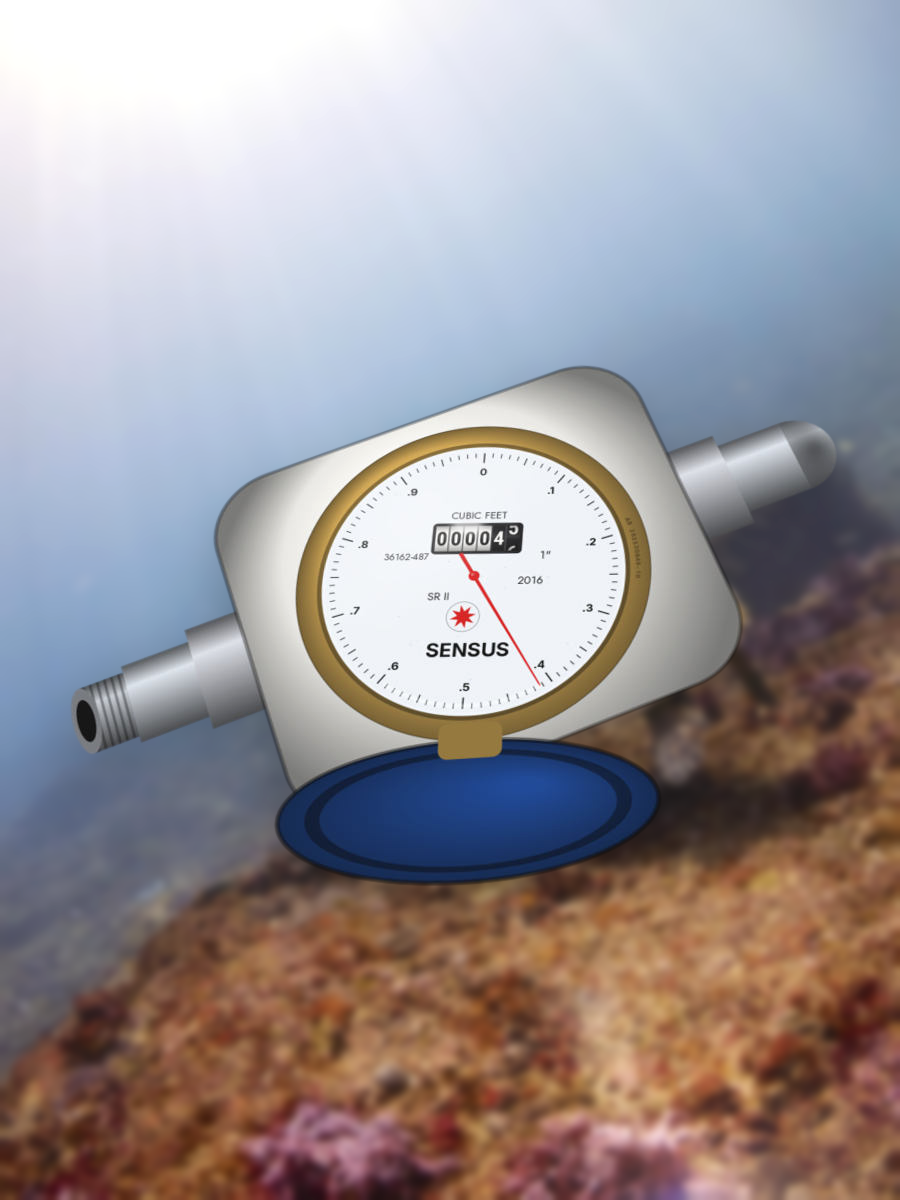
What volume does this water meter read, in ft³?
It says 45.41 ft³
